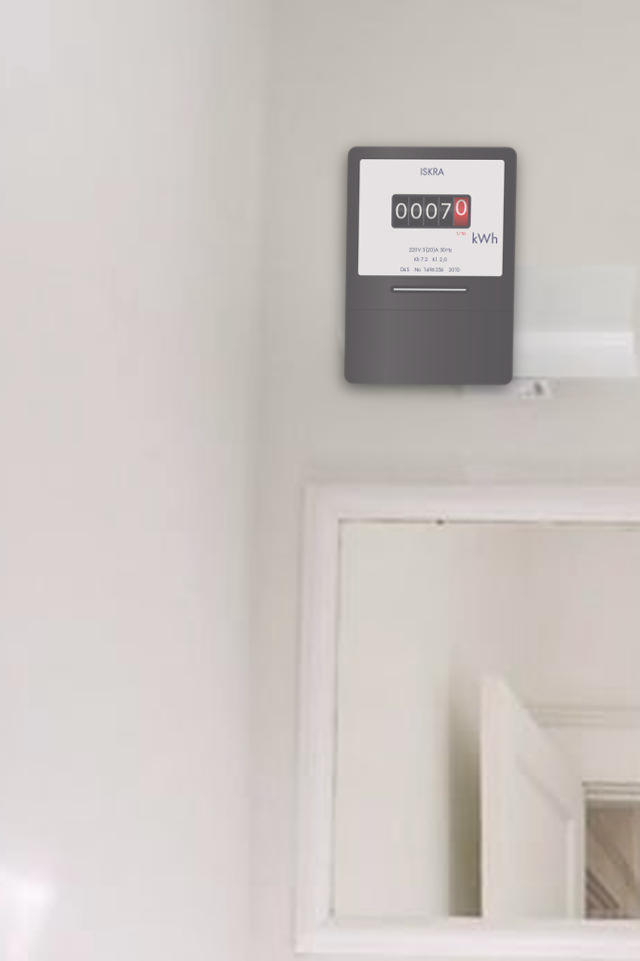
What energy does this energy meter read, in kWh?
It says 7.0 kWh
